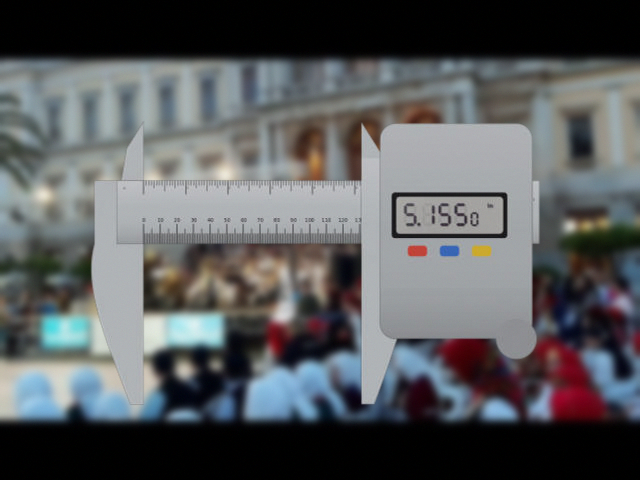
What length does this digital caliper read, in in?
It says 5.1550 in
